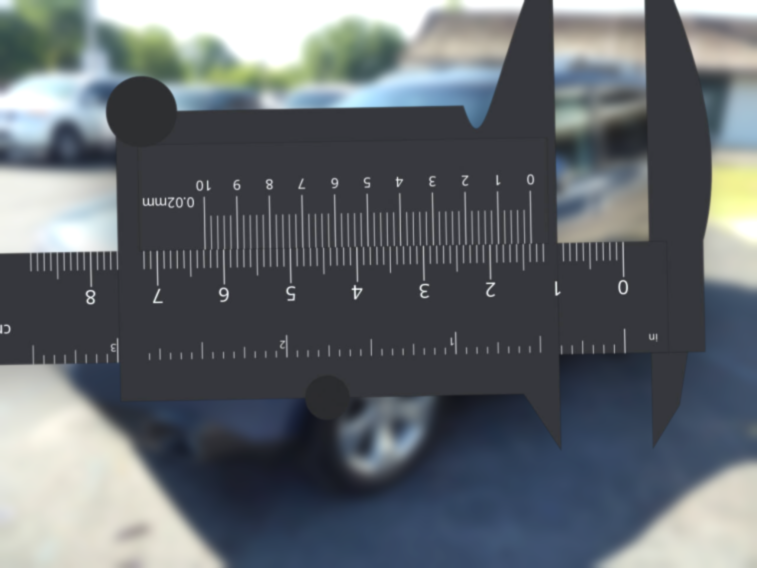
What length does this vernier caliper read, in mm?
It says 13.8 mm
